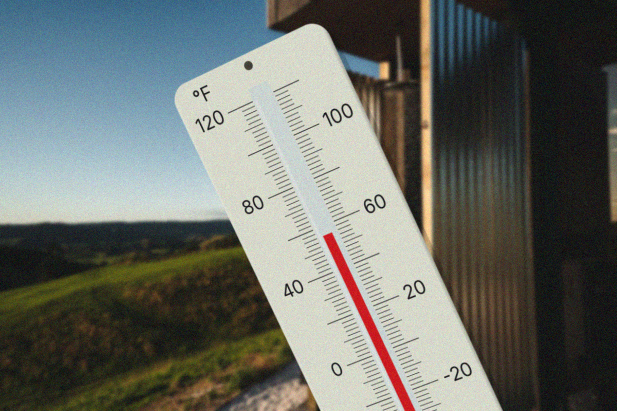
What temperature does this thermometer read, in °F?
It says 56 °F
